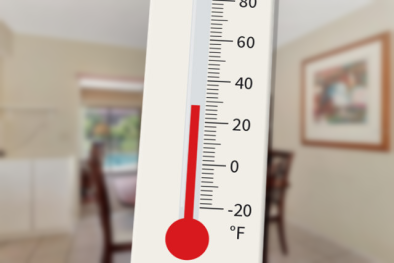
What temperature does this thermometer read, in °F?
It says 28 °F
